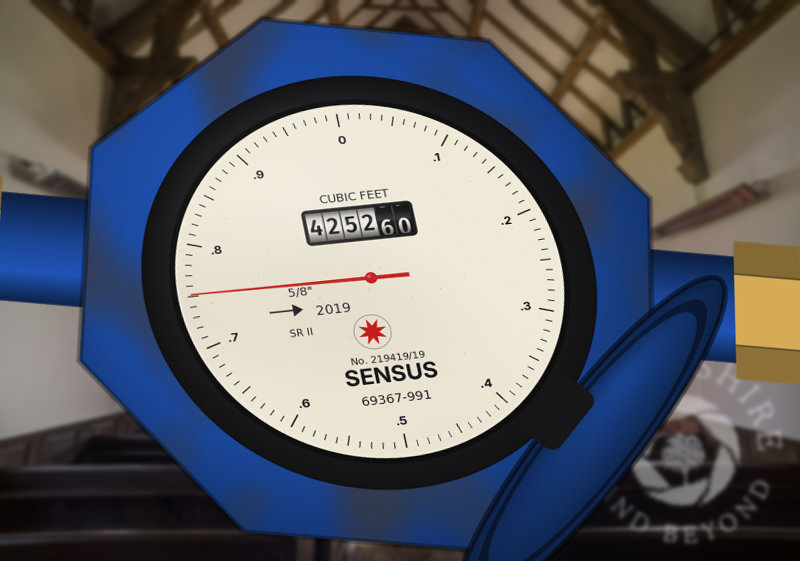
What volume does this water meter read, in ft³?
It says 425259.75 ft³
